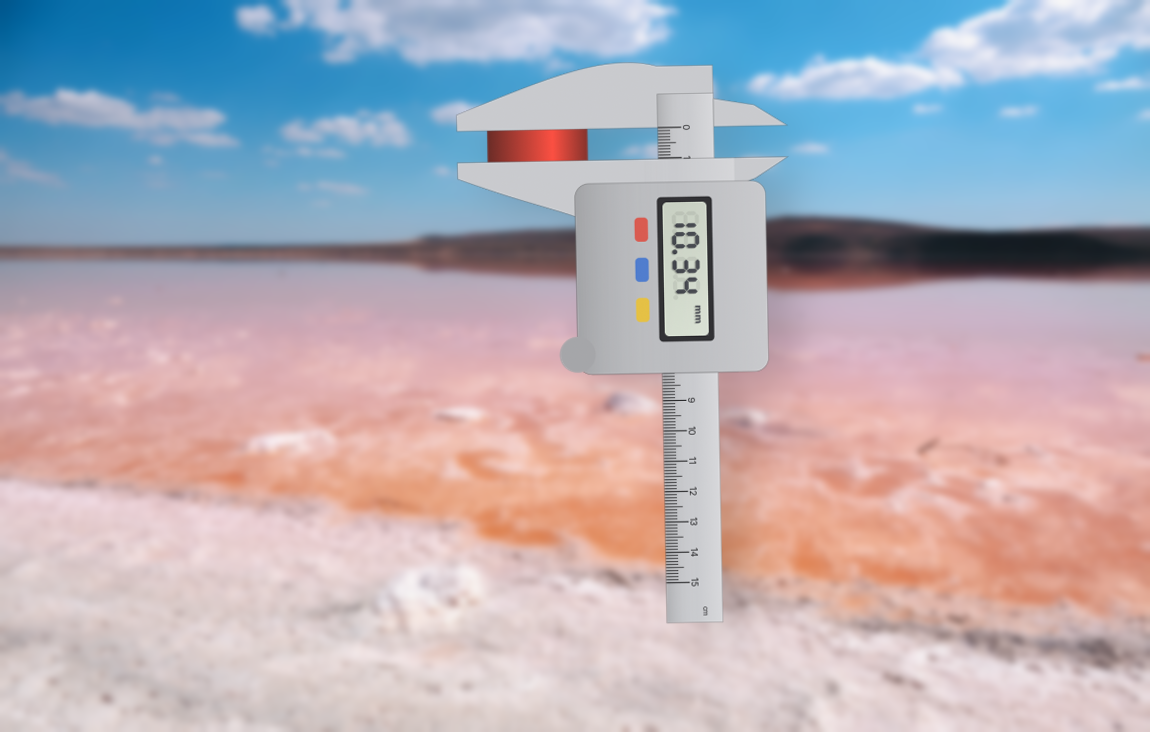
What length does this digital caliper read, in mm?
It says 10.34 mm
